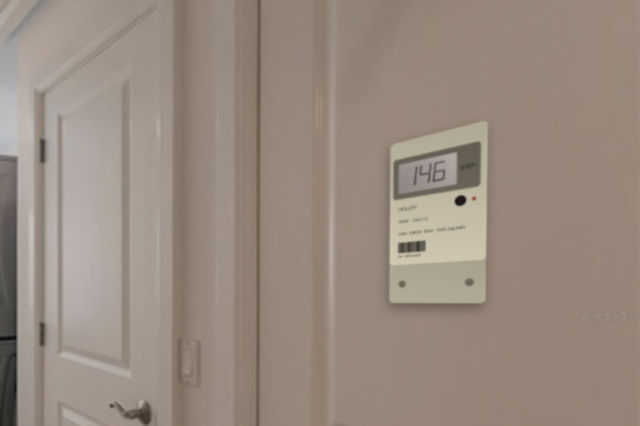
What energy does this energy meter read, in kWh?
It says 146 kWh
